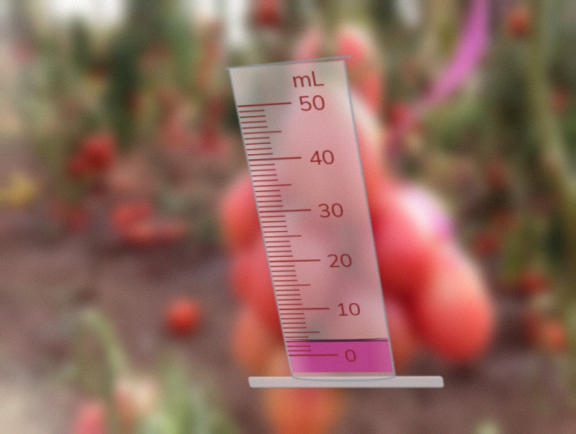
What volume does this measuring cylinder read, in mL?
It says 3 mL
